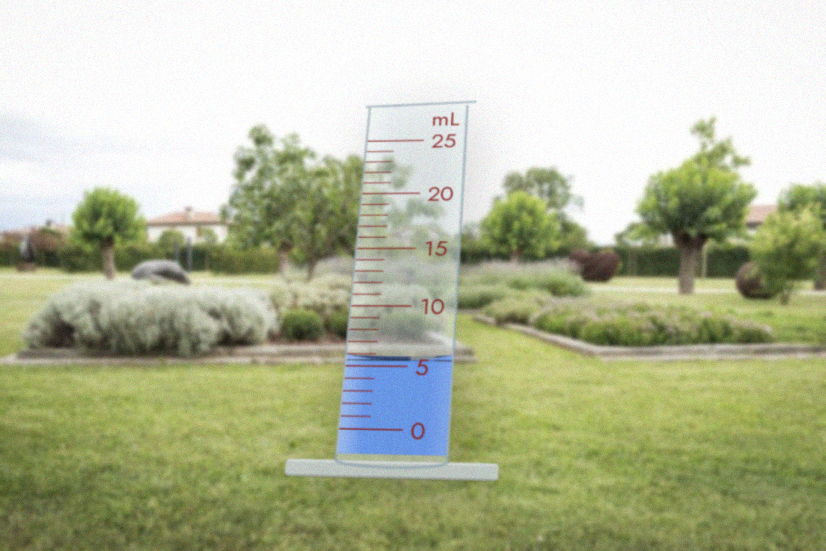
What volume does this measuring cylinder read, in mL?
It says 5.5 mL
